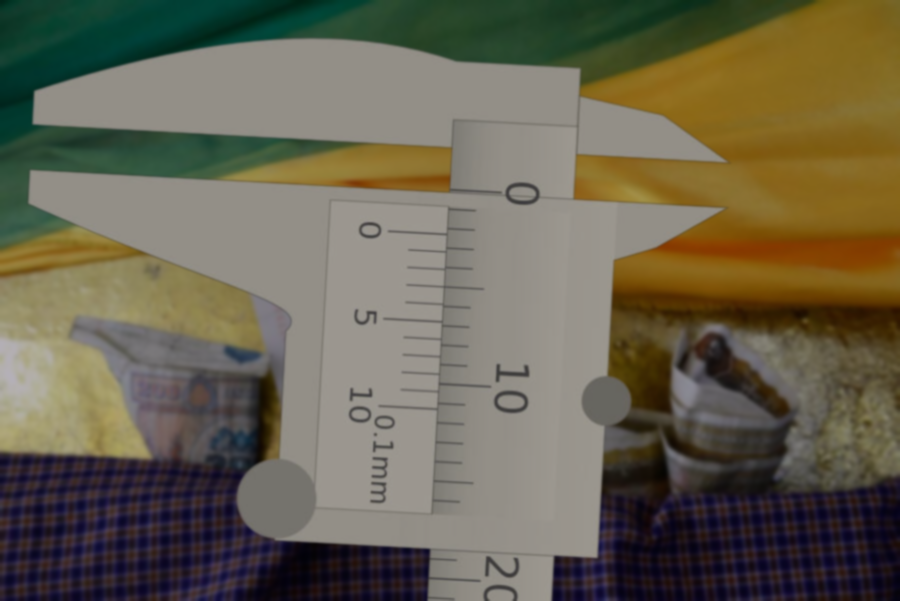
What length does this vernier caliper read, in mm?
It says 2.3 mm
